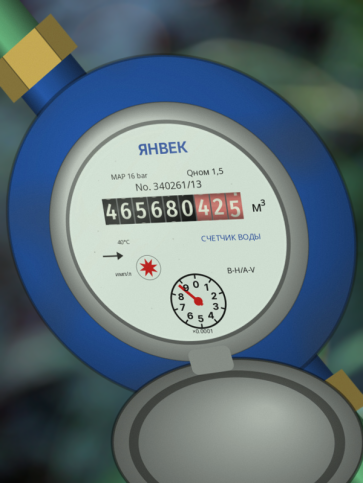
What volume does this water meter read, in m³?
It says 465680.4248 m³
